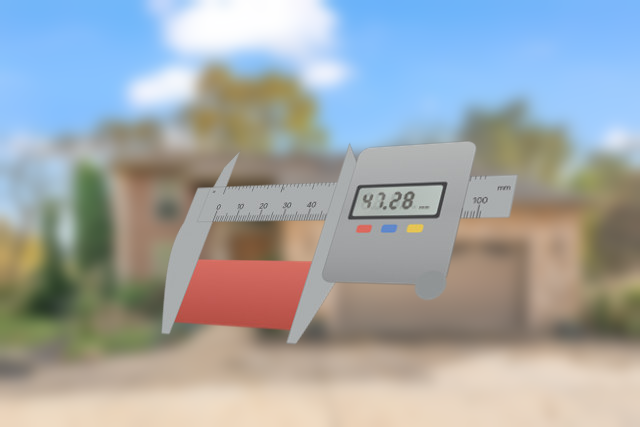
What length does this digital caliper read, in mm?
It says 47.28 mm
